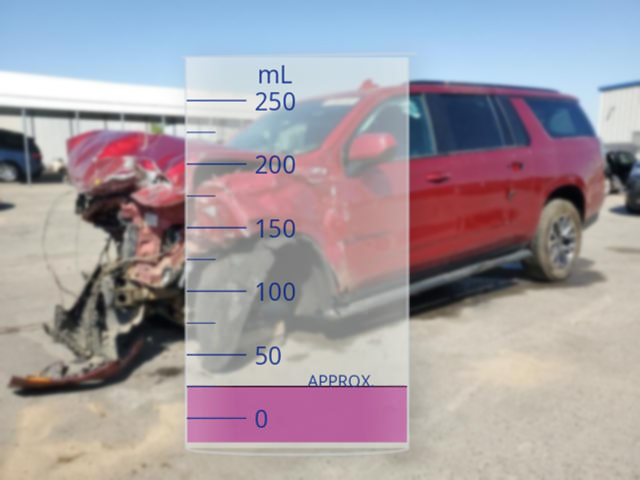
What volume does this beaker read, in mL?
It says 25 mL
